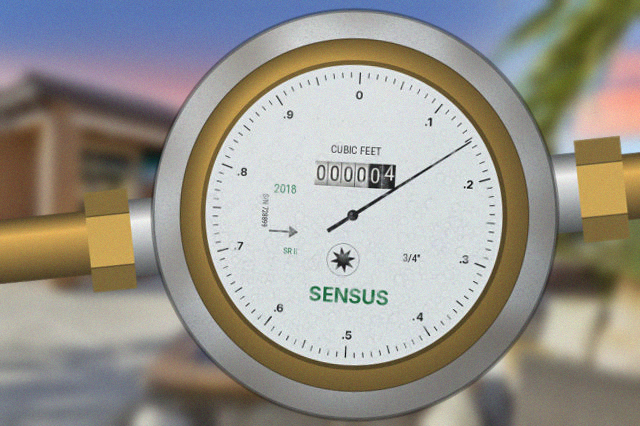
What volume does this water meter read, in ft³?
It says 4.15 ft³
